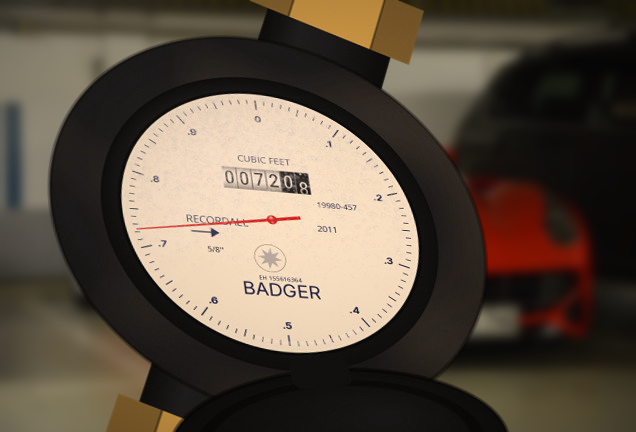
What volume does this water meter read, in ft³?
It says 7207.72 ft³
